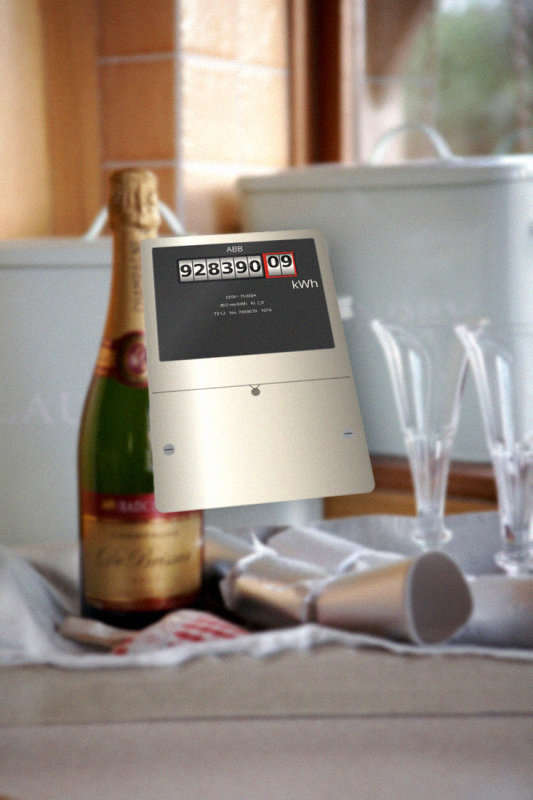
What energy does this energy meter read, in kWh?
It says 928390.09 kWh
